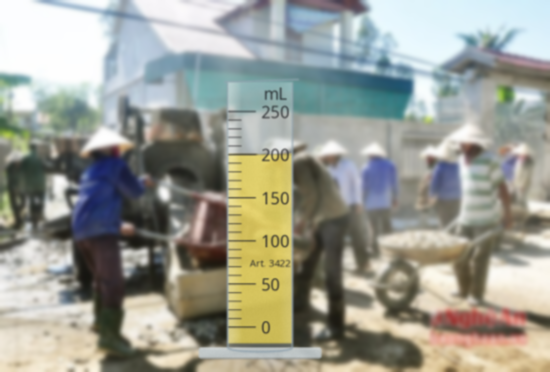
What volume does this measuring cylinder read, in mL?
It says 200 mL
